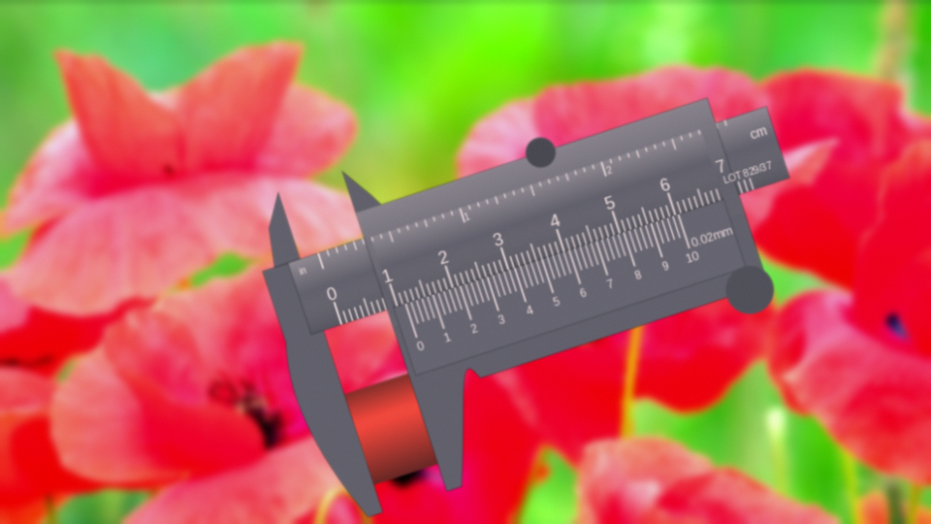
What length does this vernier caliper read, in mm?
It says 11.5 mm
